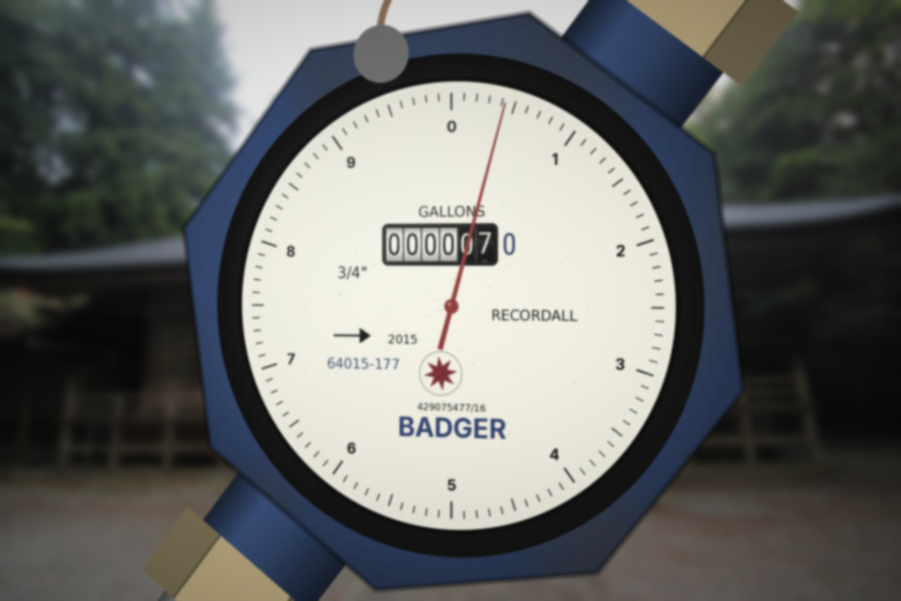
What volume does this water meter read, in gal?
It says 70.4 gal
